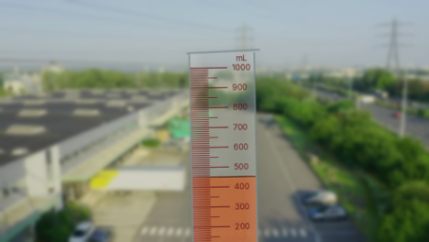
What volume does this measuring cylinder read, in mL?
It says 450 mL
